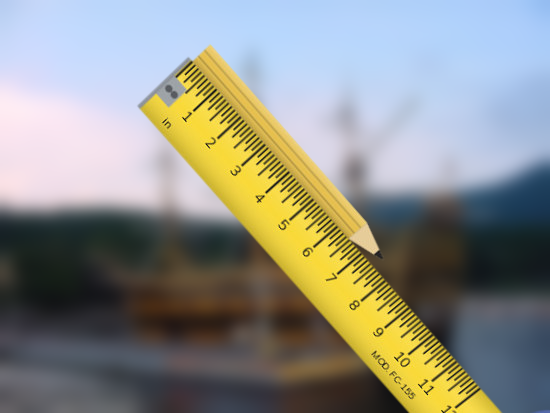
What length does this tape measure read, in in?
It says 7.5 in
